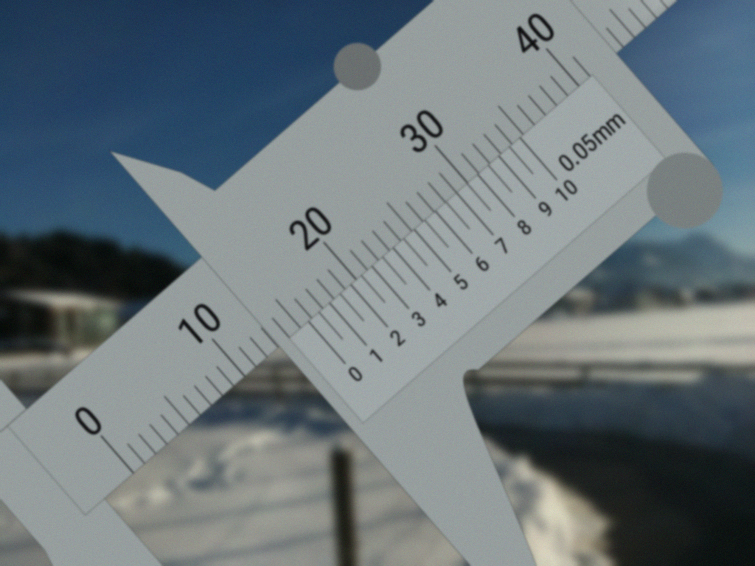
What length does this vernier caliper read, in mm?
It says 15.7 mm
